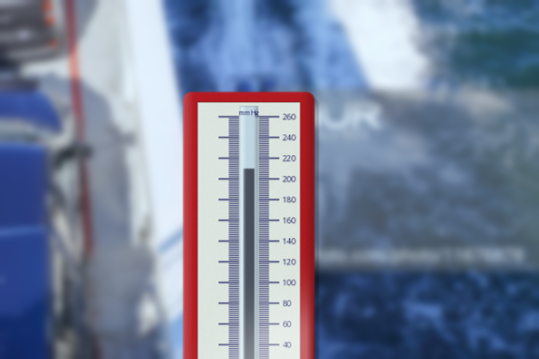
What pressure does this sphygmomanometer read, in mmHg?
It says 210 mmHg
